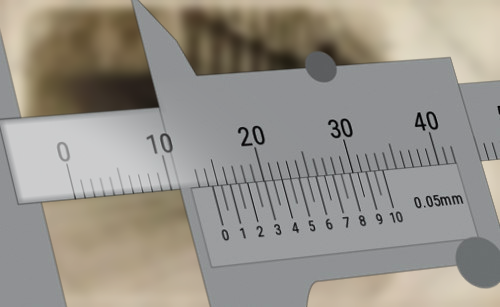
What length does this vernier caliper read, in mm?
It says 14.4 mm
